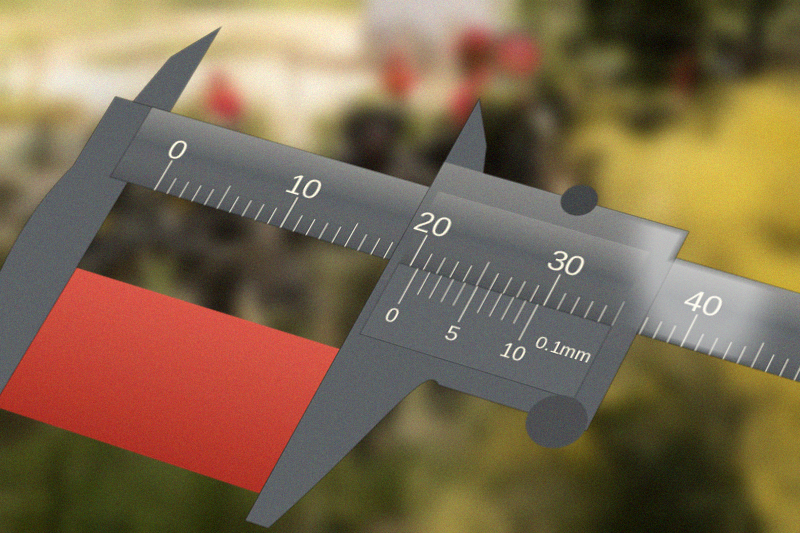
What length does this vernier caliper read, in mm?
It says 20.6 mm
